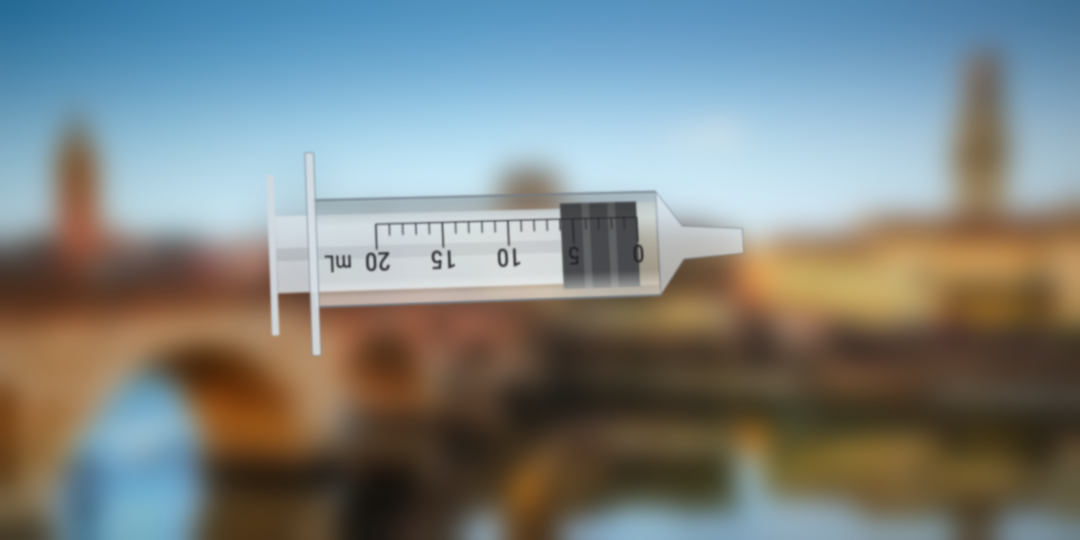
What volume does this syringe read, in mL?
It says 0 mL
